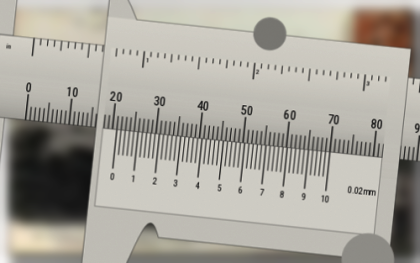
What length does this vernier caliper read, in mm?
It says 21.0 mm
